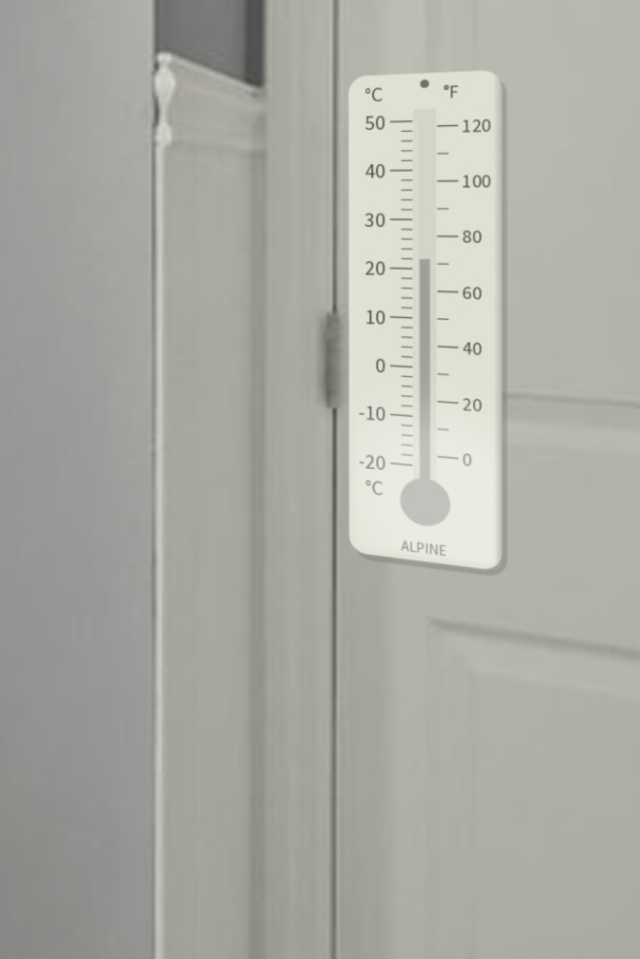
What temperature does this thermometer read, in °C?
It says 22 °C
